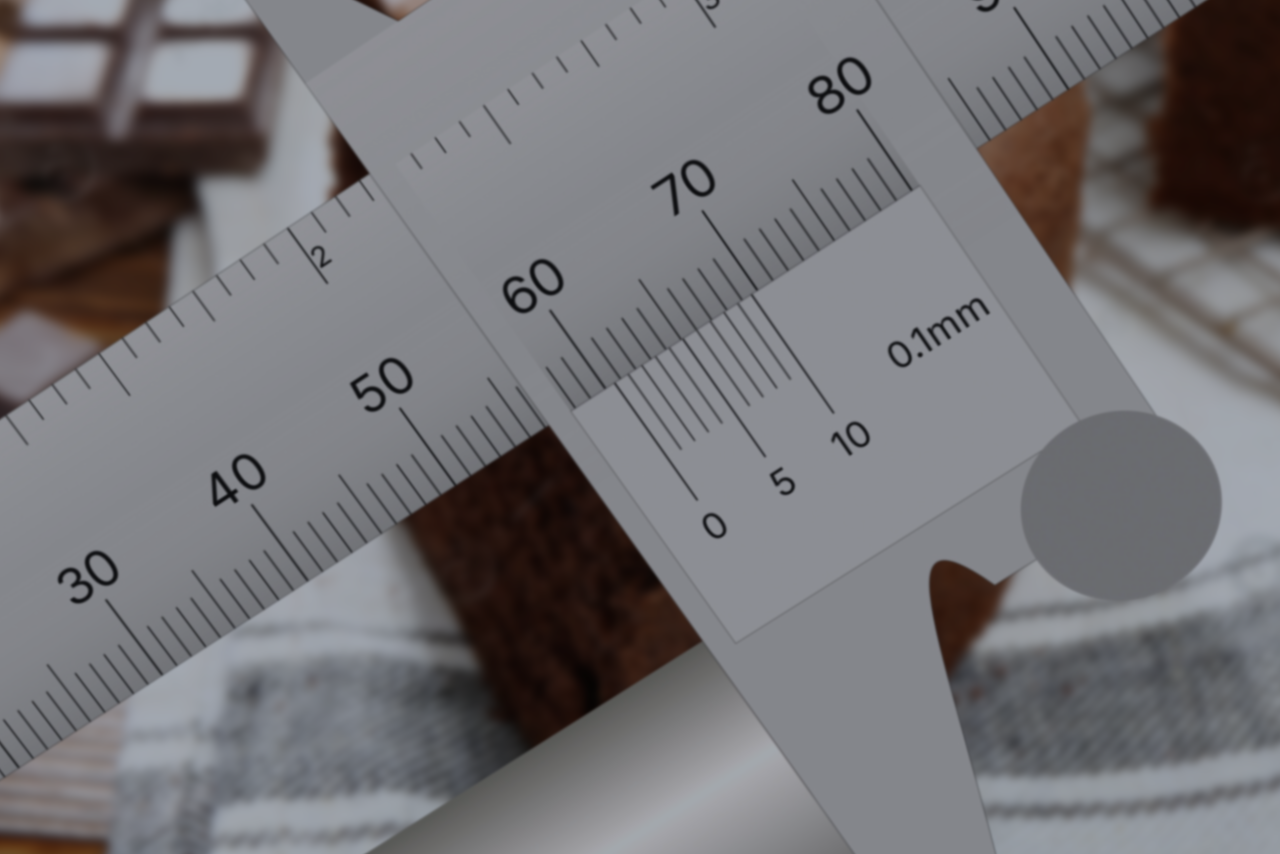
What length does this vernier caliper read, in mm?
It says 60.6 mm
